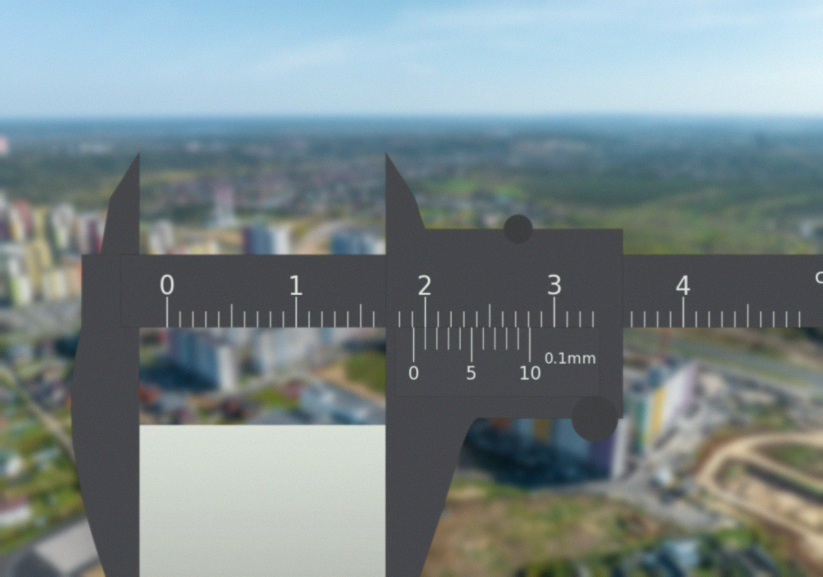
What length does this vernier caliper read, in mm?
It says 19.1 mm
